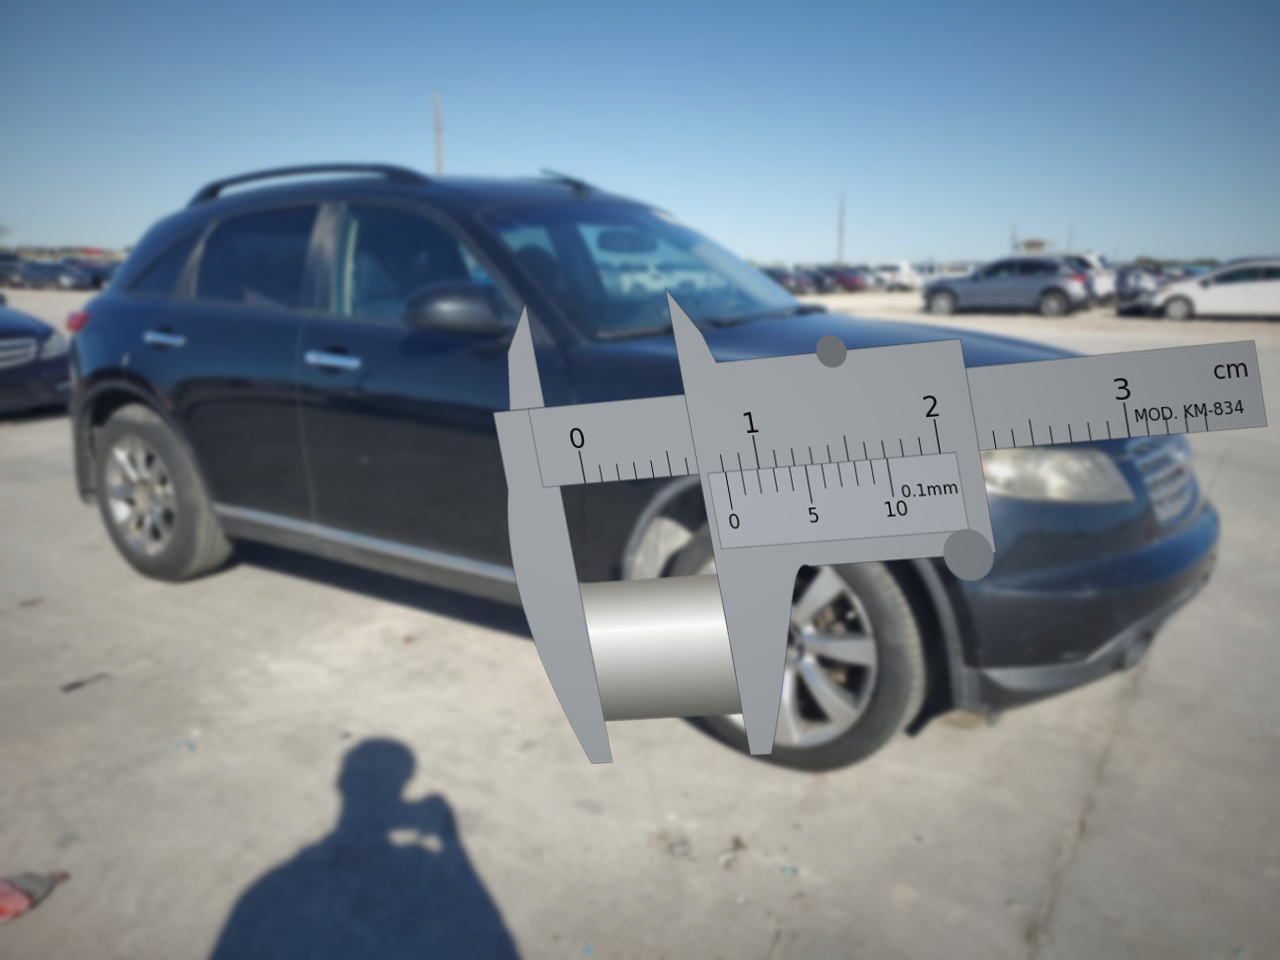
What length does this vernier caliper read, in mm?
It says 8.1 mm
